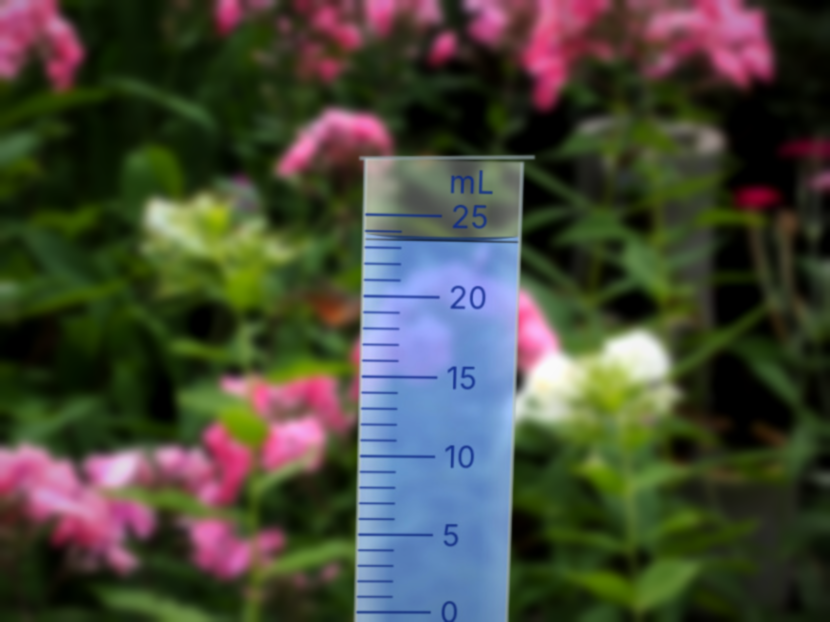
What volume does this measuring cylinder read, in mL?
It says 23.5 mL
